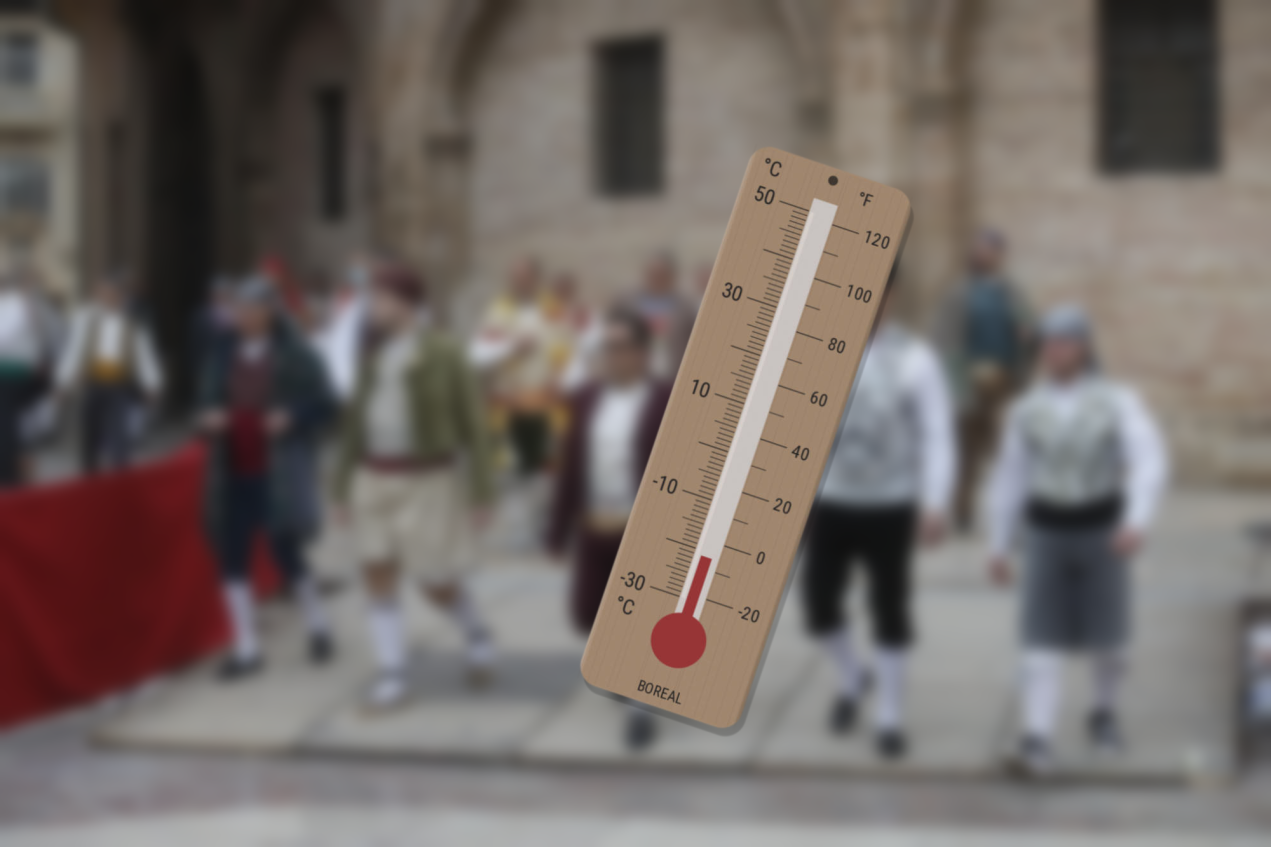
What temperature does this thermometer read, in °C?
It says -21 °C
